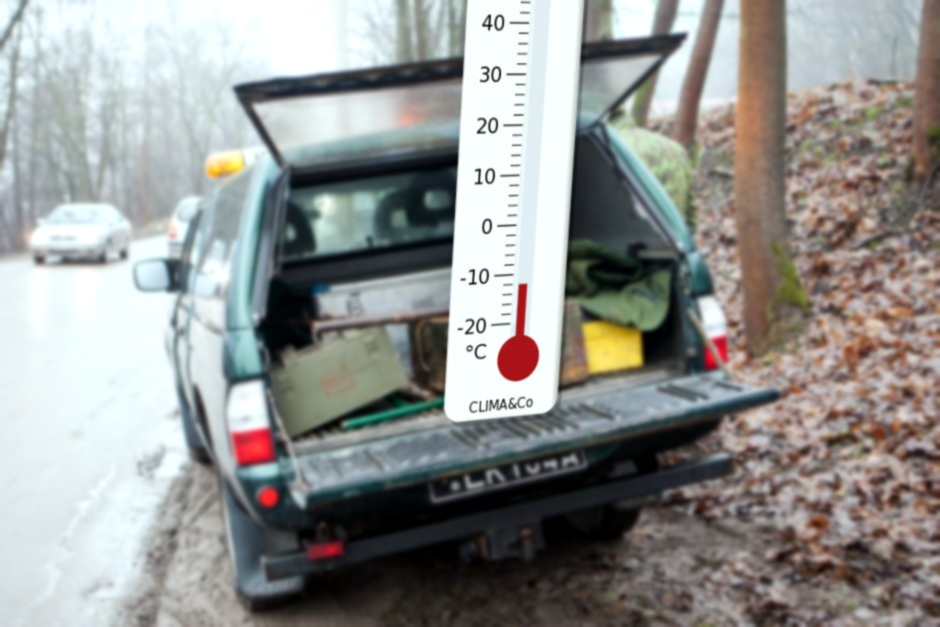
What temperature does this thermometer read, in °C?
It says -12 °C
